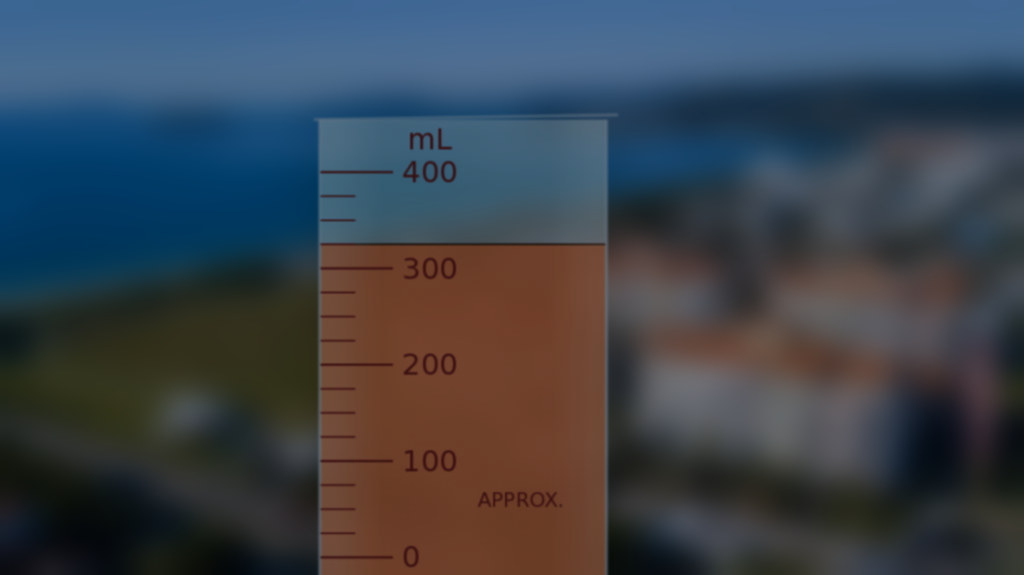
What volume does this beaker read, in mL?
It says 325 mL
